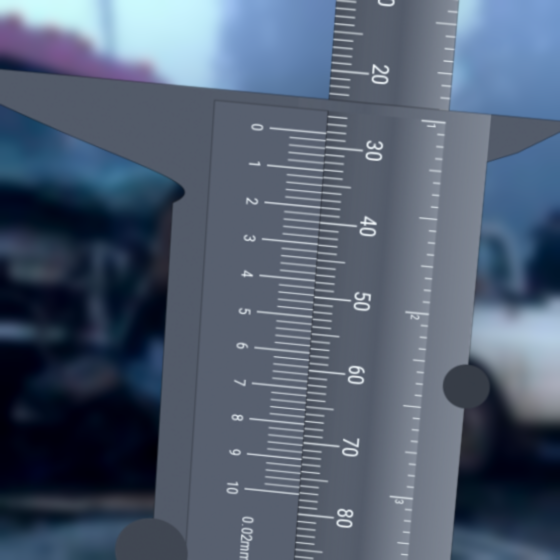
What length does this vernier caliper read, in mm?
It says 28.2 mm
